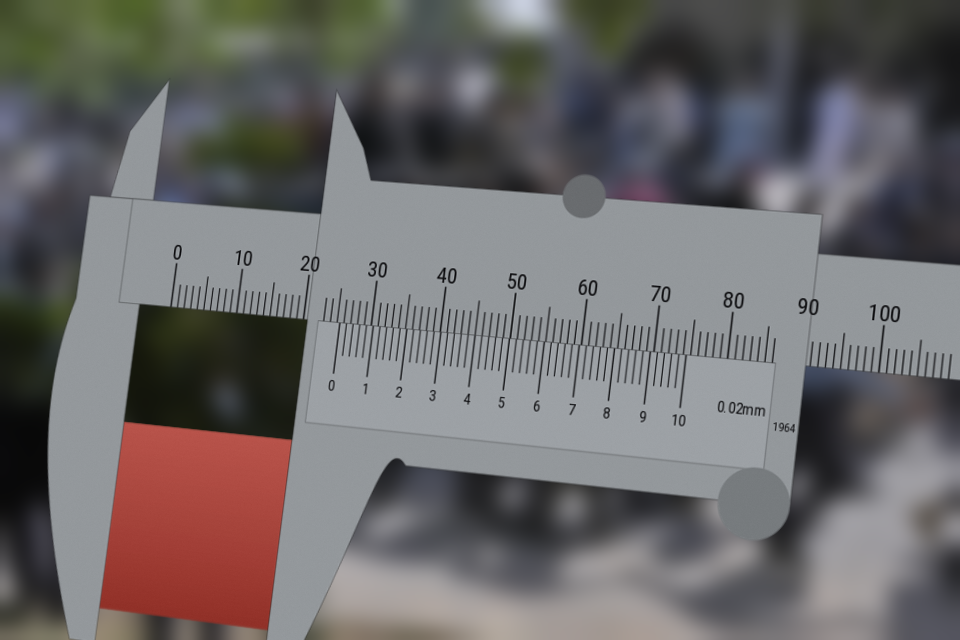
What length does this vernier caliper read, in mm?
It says 25.4 mm
